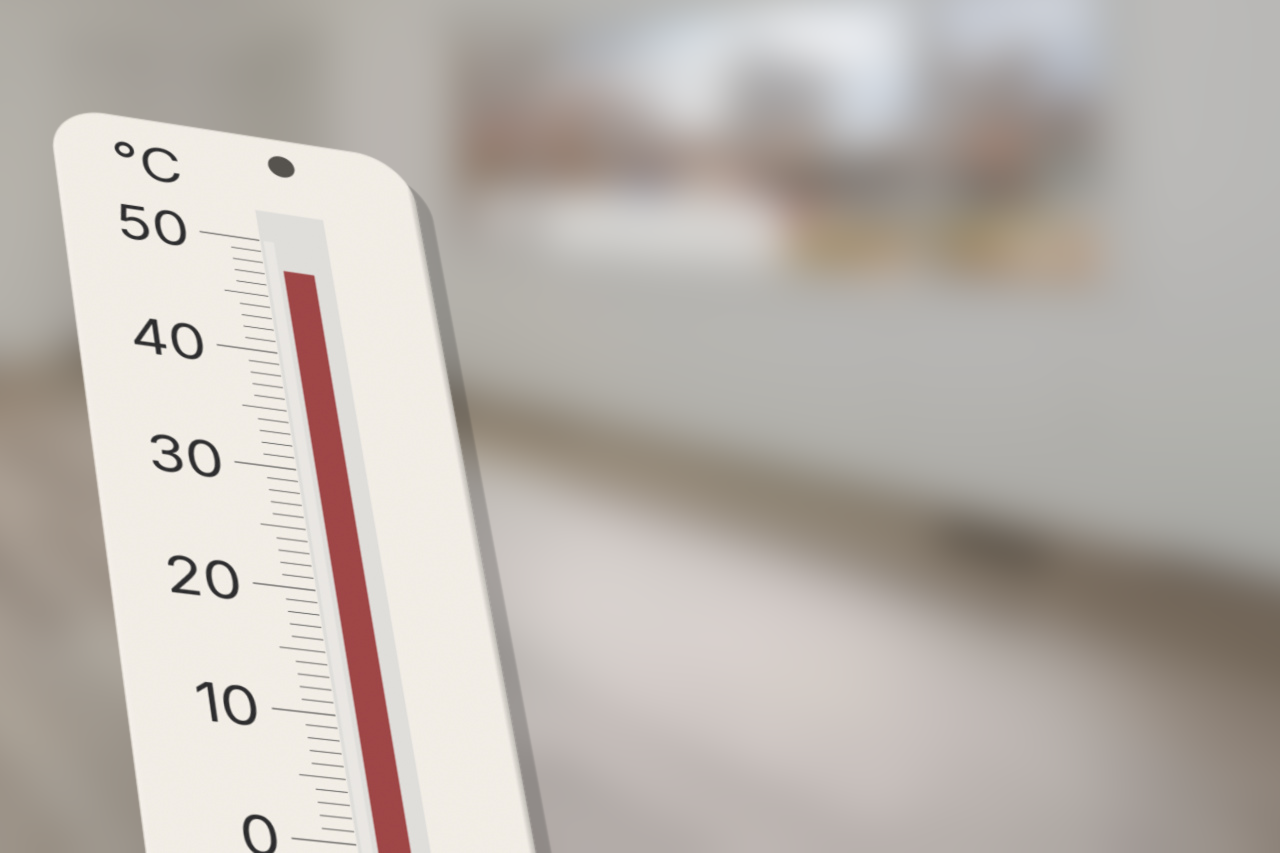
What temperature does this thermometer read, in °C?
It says 47.5 °C
